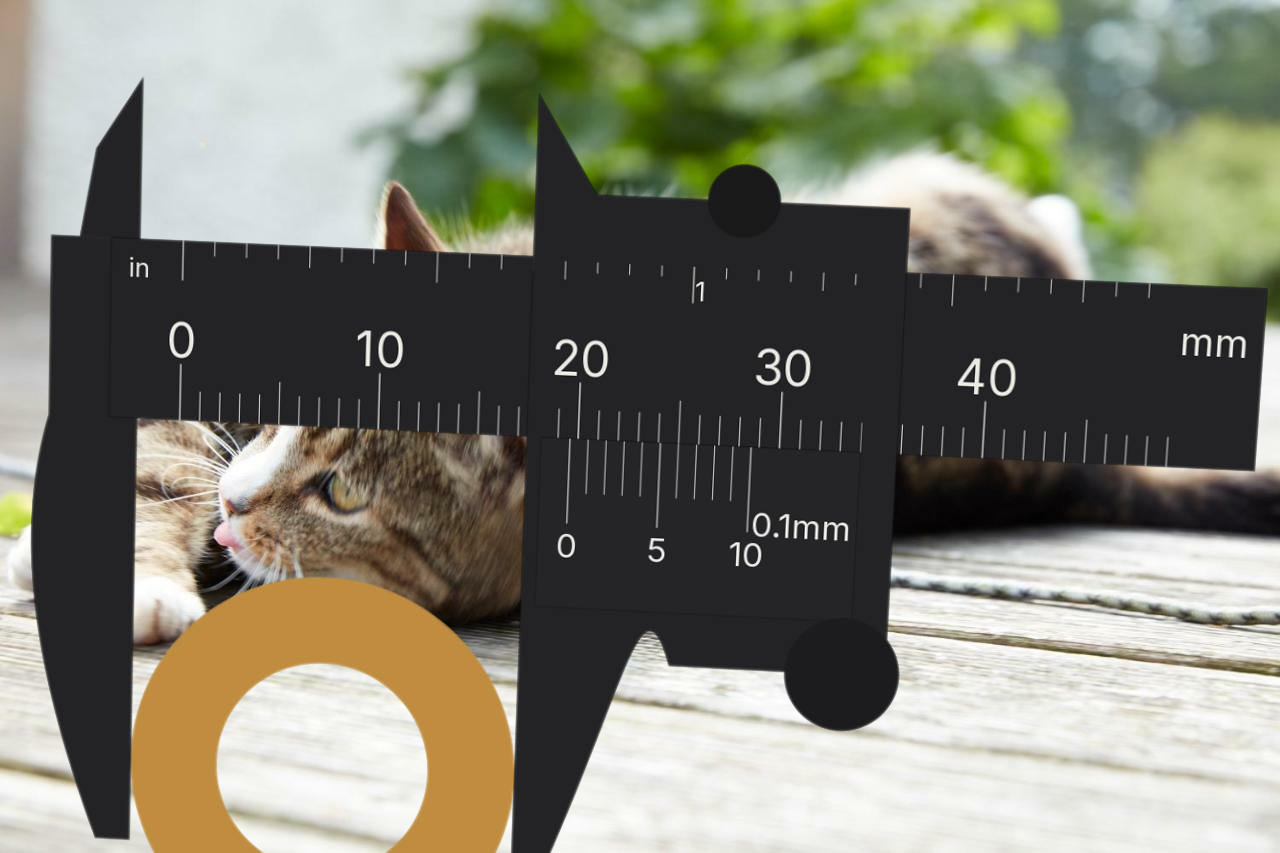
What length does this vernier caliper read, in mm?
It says 19.6 mm
